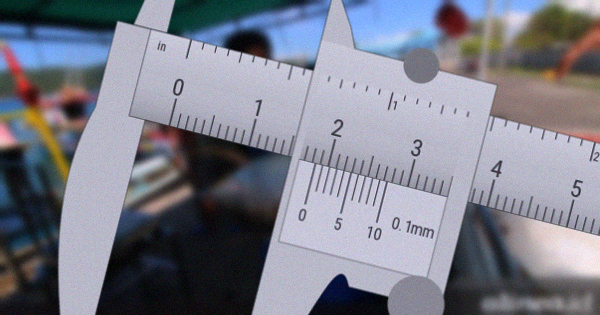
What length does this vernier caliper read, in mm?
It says 18.4 mm
